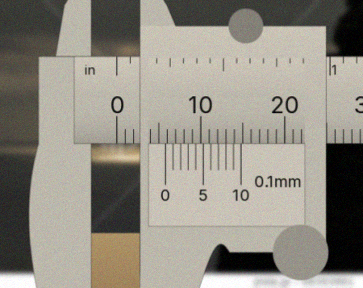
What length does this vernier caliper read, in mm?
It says 5.8 mm
